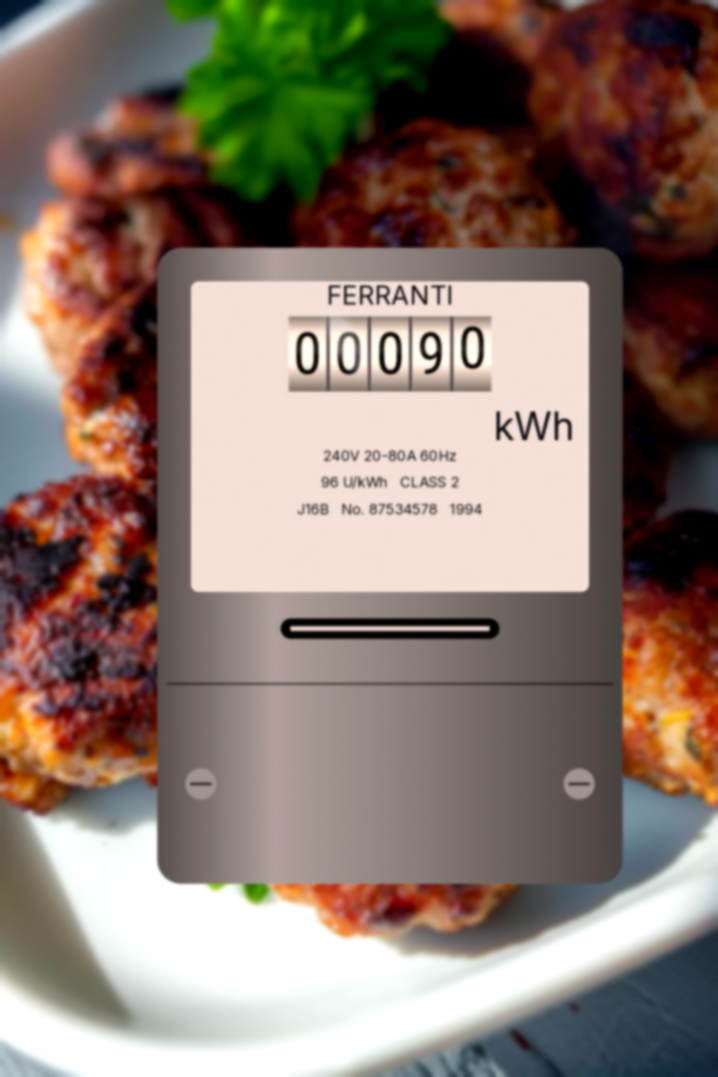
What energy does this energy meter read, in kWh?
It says 90 kWh
